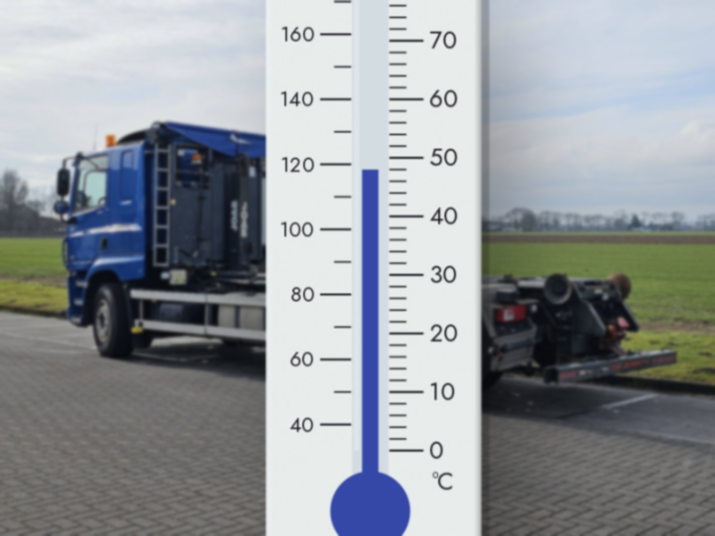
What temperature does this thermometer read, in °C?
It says 48 °C
